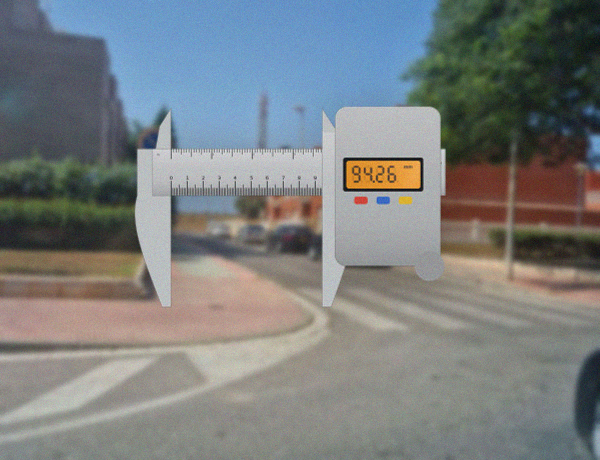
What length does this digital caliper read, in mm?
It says 94.26 mm
